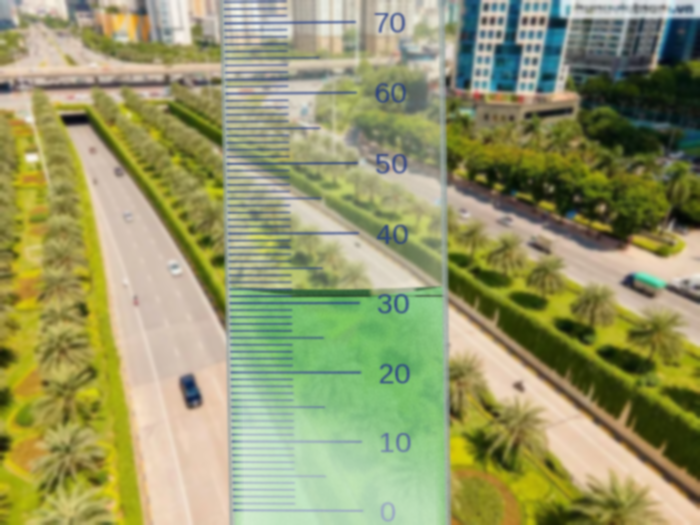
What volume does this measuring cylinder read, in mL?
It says 31 mL
